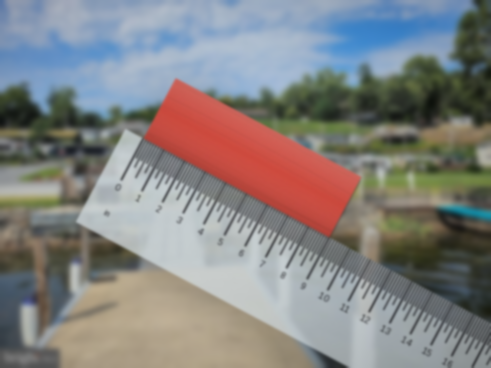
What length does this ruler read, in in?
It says 9 in
